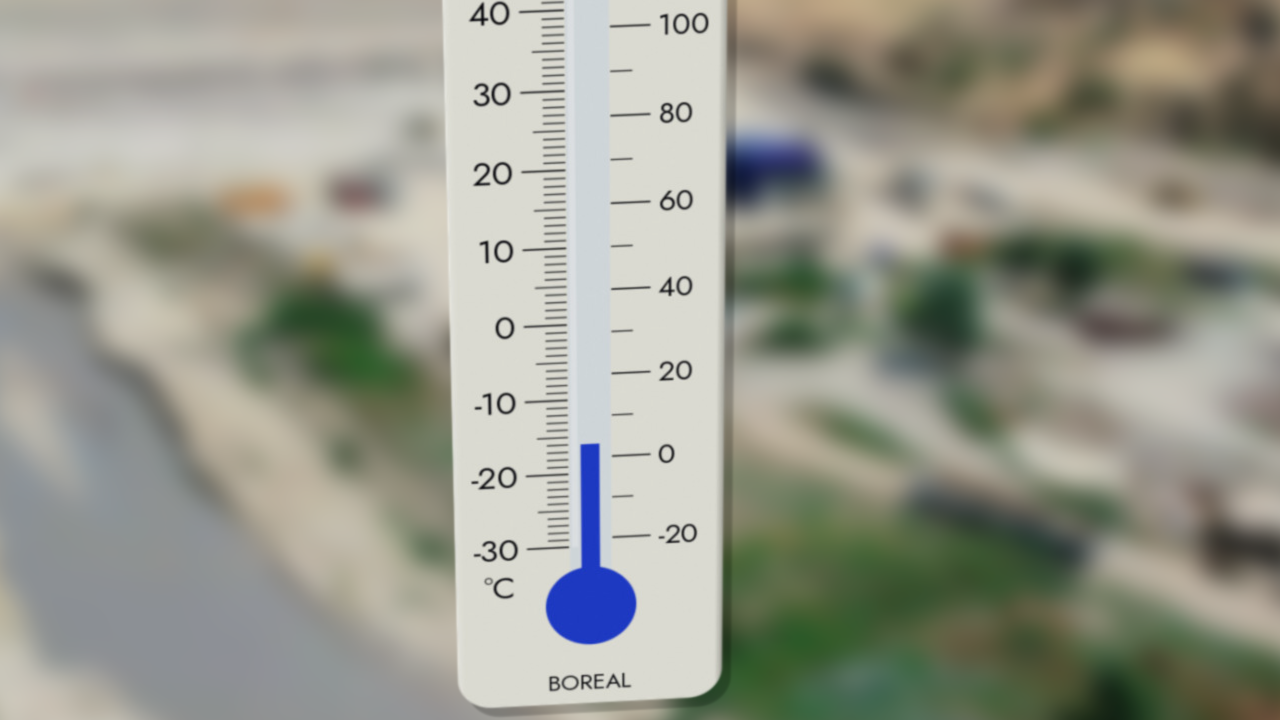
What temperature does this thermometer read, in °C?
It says -16 °C
